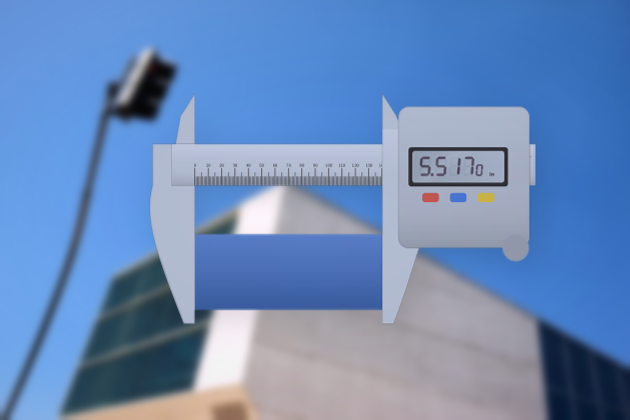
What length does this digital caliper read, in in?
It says 5.5170 in
